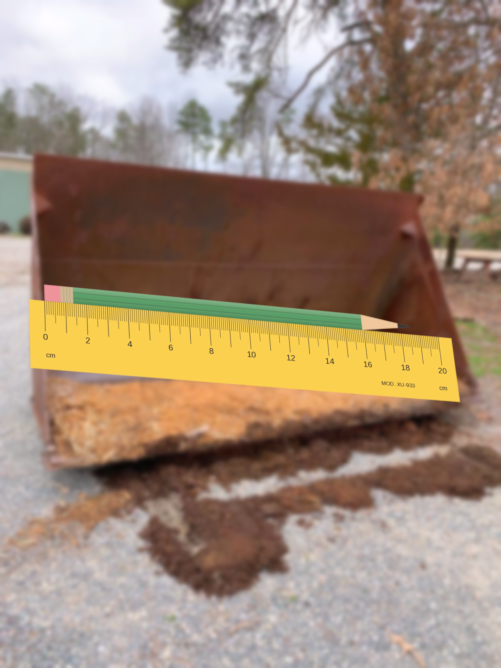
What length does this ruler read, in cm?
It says 18.5 cm
